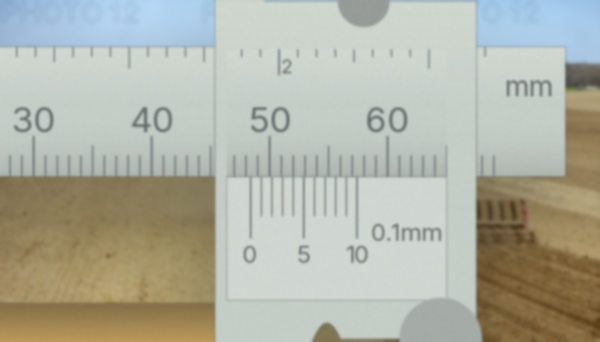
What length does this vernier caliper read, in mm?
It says 48.4 mm
